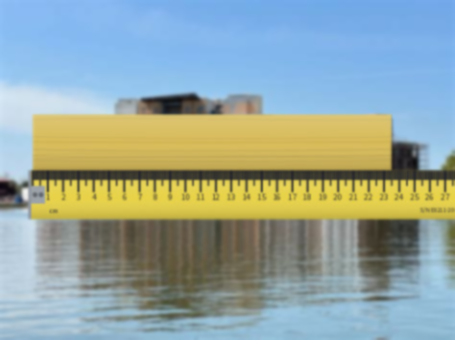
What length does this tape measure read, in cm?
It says 23.5 cm
